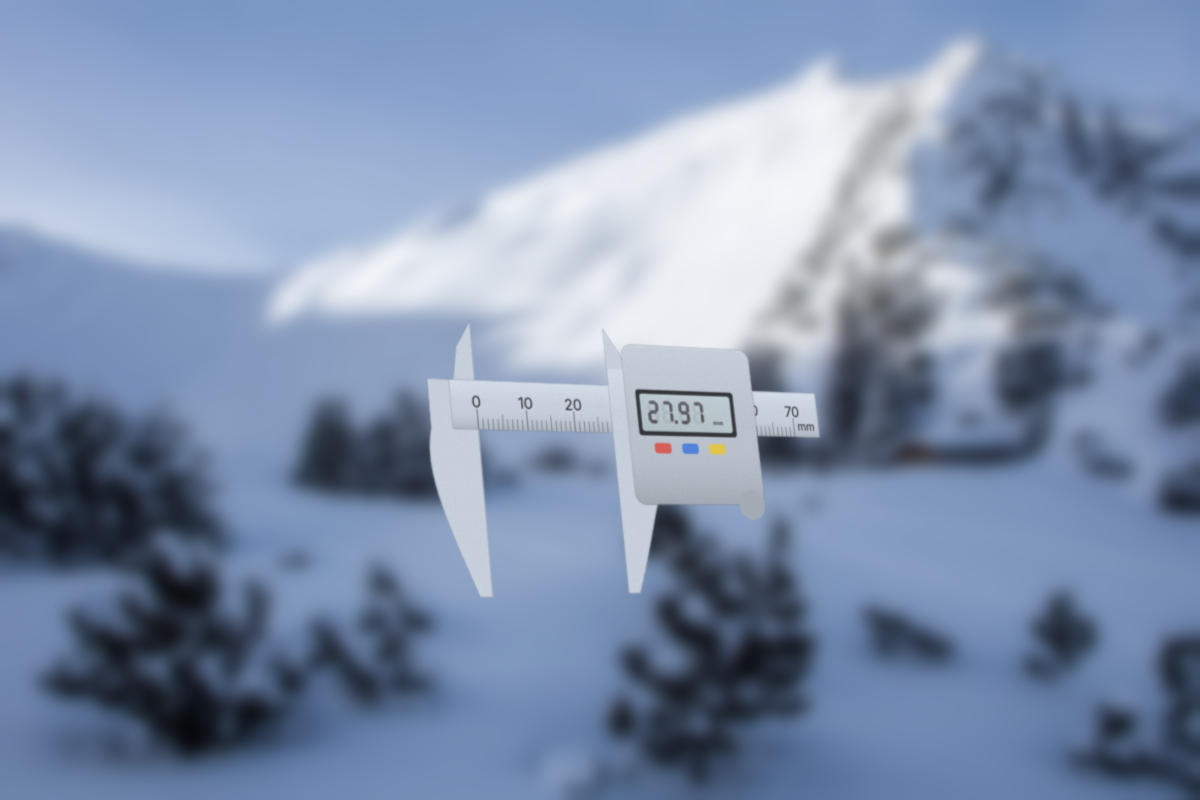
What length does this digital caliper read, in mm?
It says 27.97 mm
